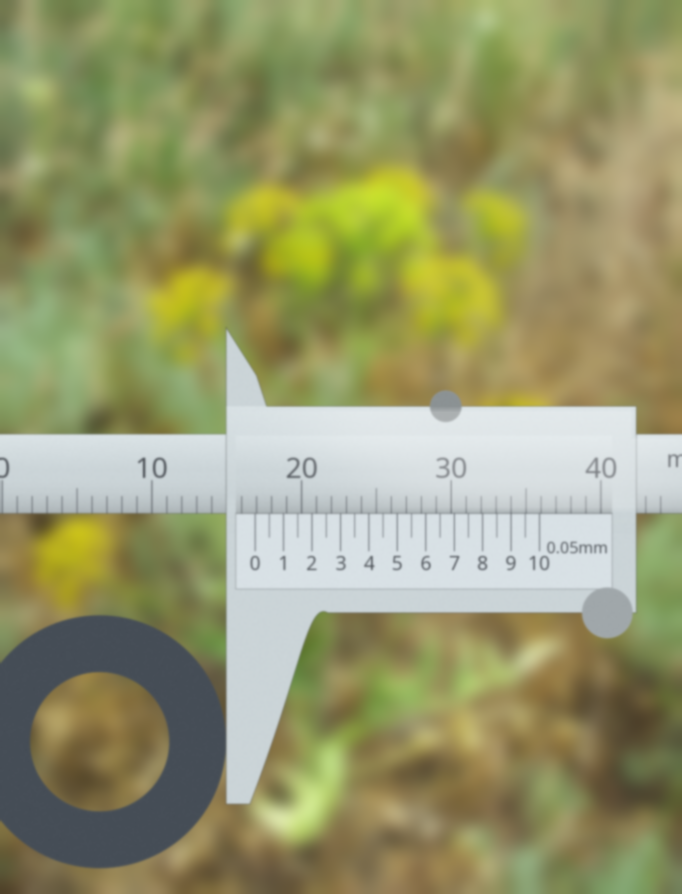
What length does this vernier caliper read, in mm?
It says 16.9 mm
